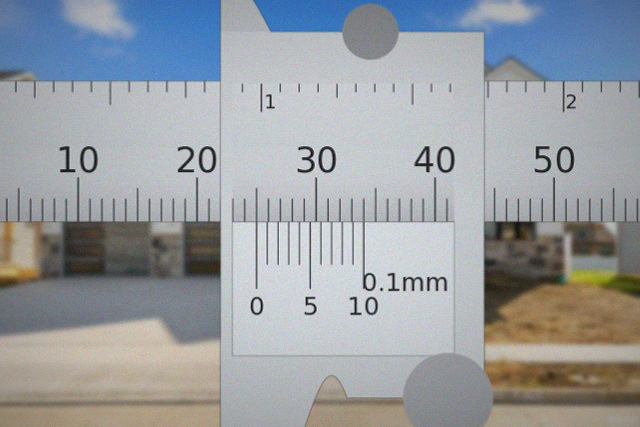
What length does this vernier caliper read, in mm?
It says 25.0 mm
